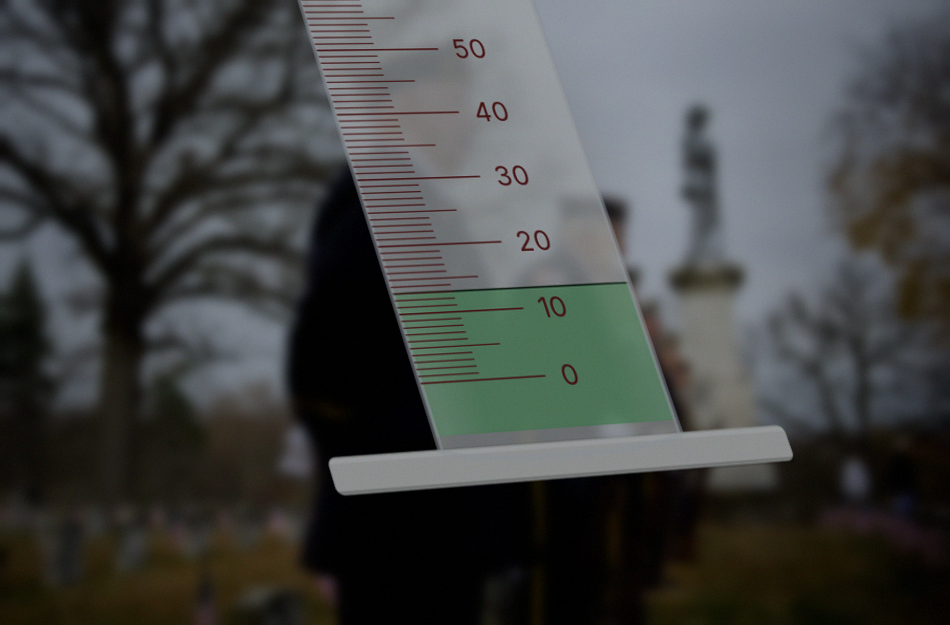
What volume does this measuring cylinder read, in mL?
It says 13 mL
